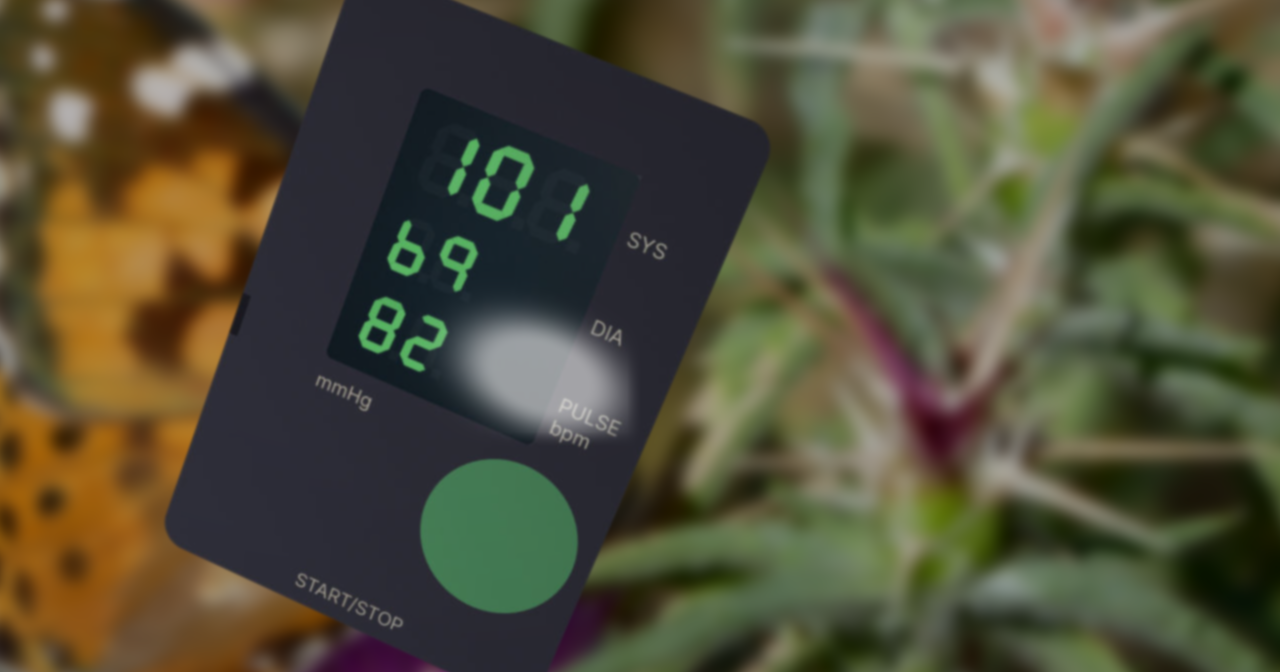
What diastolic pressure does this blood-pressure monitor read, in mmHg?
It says 69 mmHg
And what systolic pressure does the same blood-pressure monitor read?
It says 101 mmHg
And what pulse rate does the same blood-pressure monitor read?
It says 82 bpm
